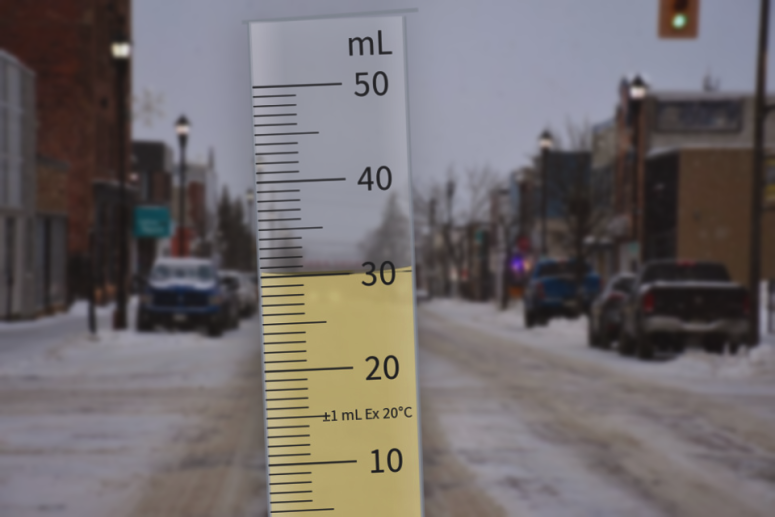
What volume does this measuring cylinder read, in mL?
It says 30 mL
